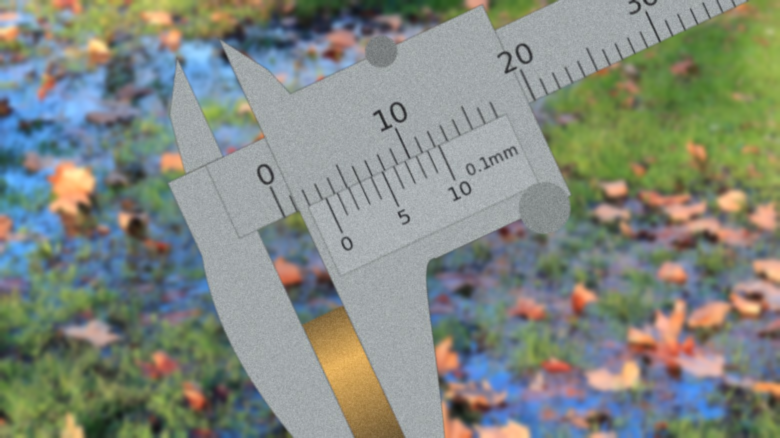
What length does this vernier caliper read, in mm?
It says 3.3 mm
